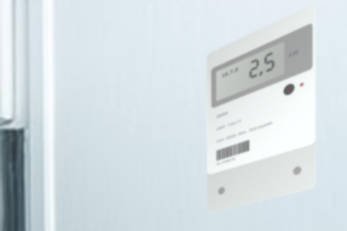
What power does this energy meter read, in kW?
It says 2.5 kW
